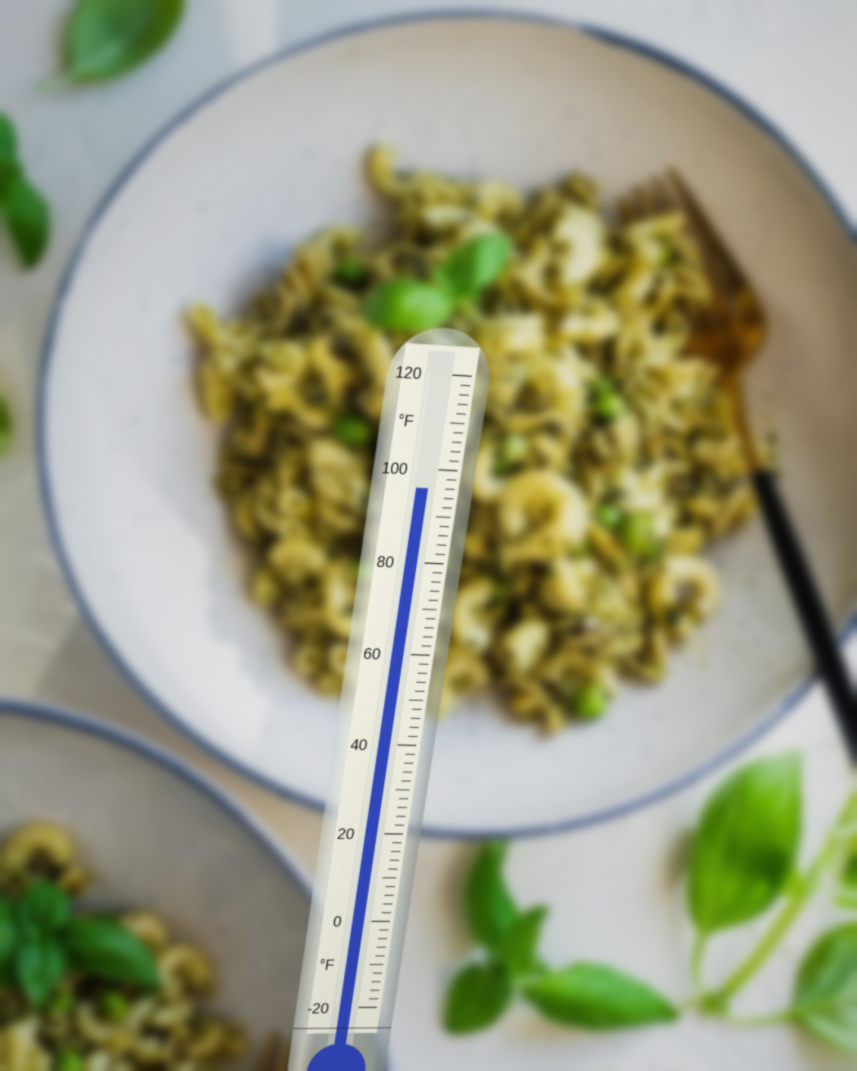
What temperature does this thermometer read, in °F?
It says 96 °F
